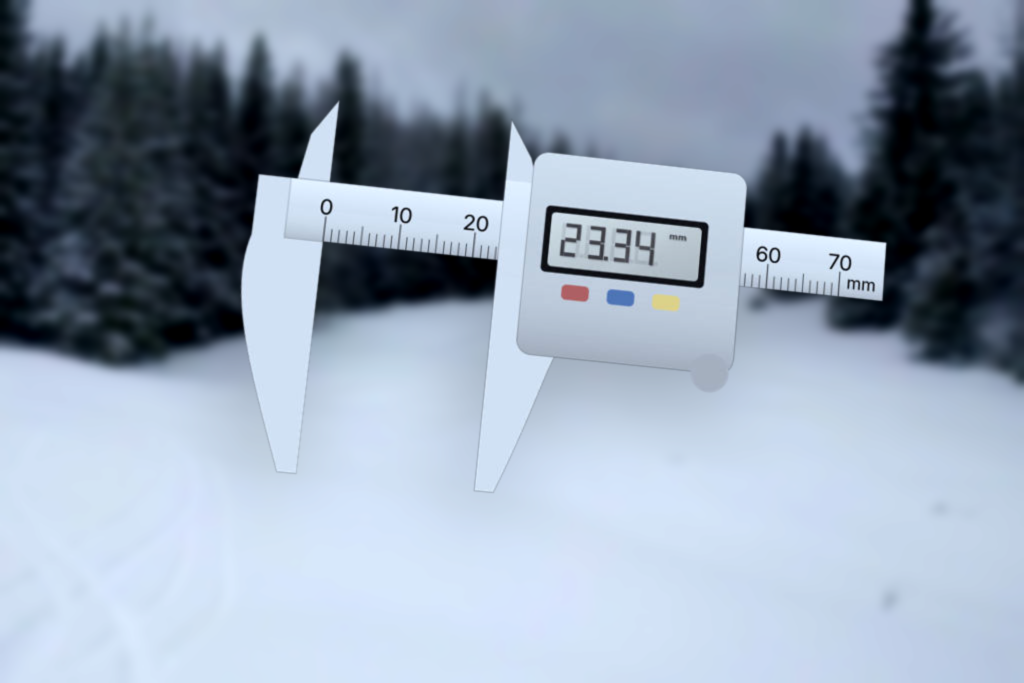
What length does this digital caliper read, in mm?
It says 23.34 mm
